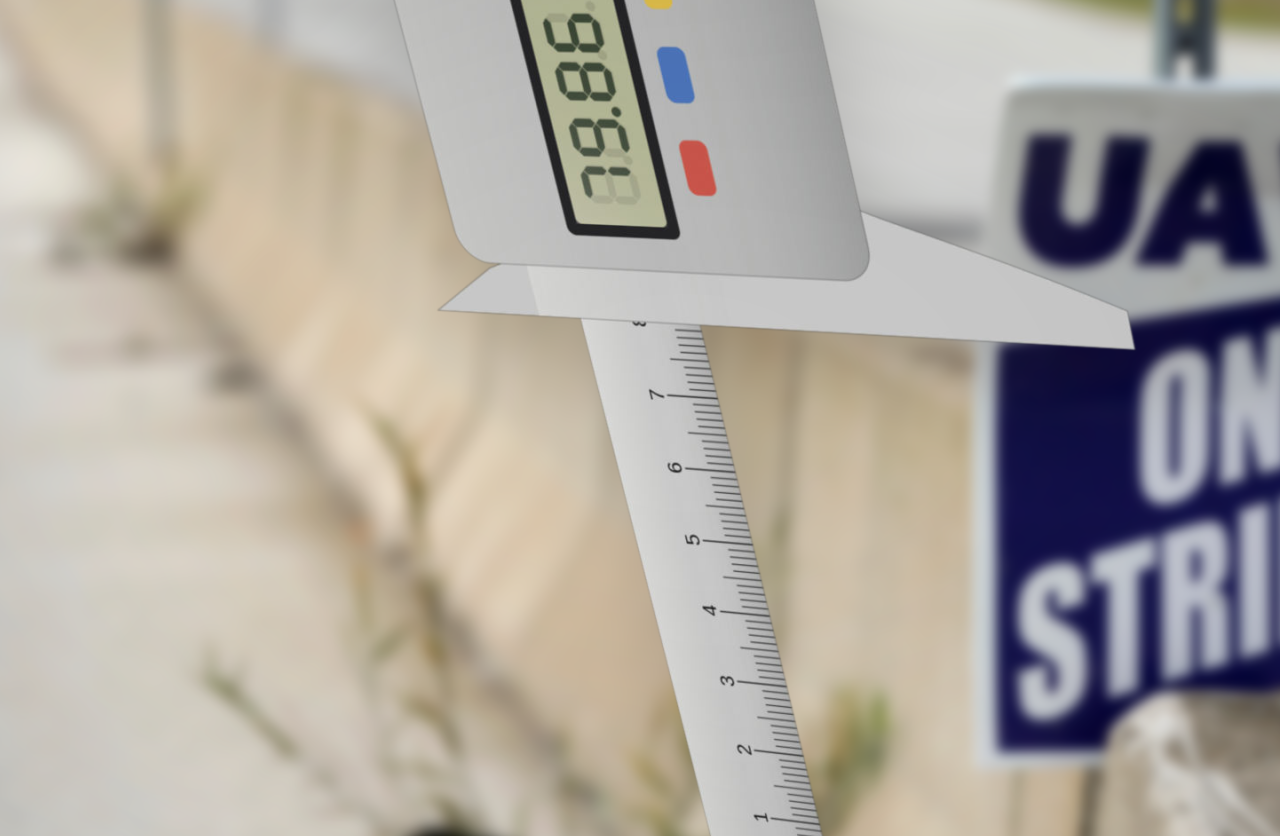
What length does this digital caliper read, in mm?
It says 79.86 mm
